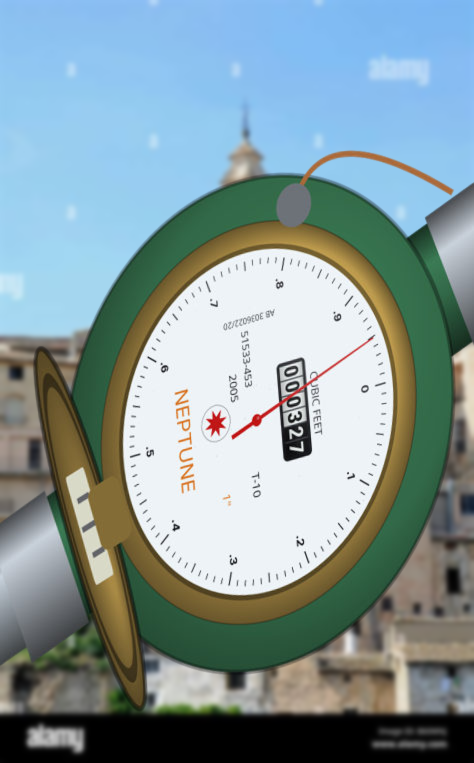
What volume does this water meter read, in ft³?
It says 326.95 ft³
